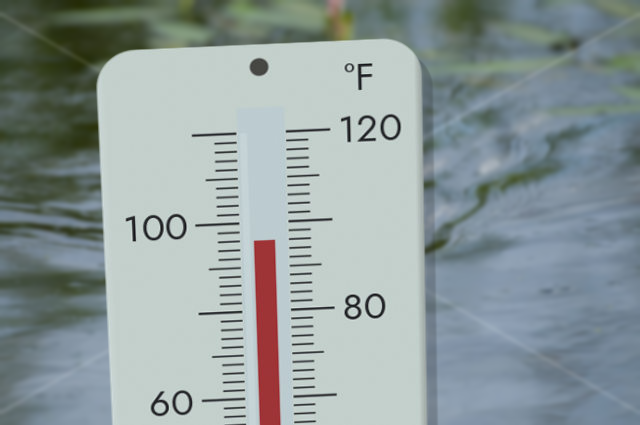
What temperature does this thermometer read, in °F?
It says 96 °F
